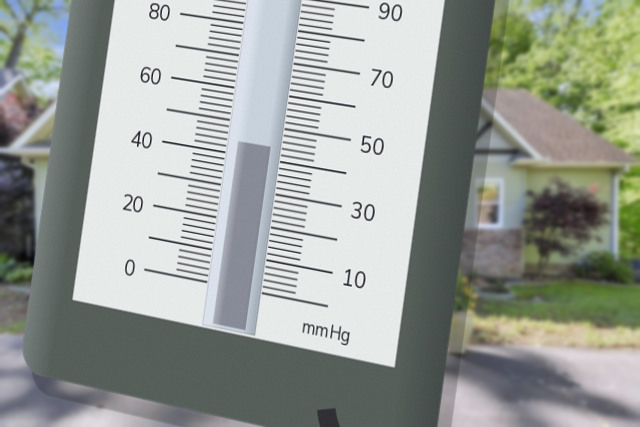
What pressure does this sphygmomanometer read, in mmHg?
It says 44 mmHg
